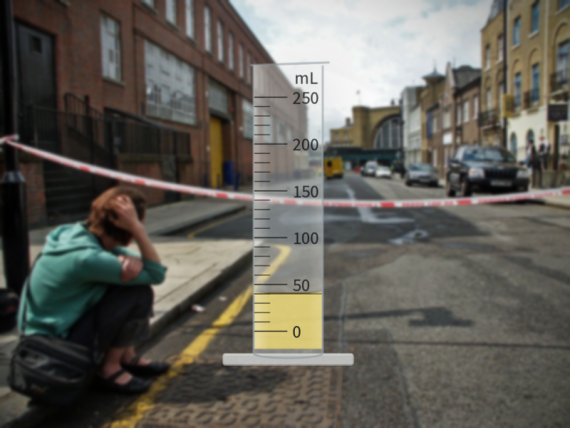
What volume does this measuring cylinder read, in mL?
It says 40 mL
